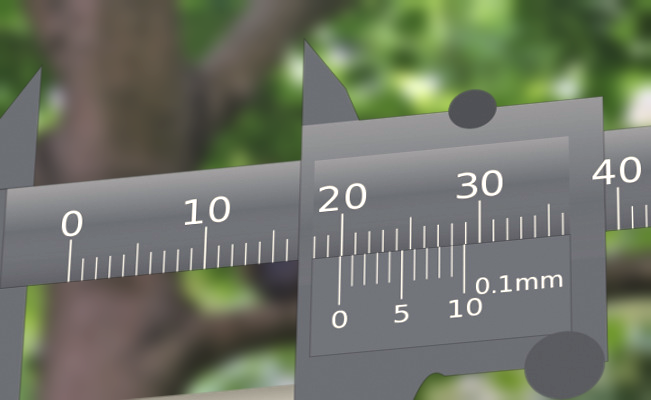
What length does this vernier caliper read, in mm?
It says 19.9 mm
